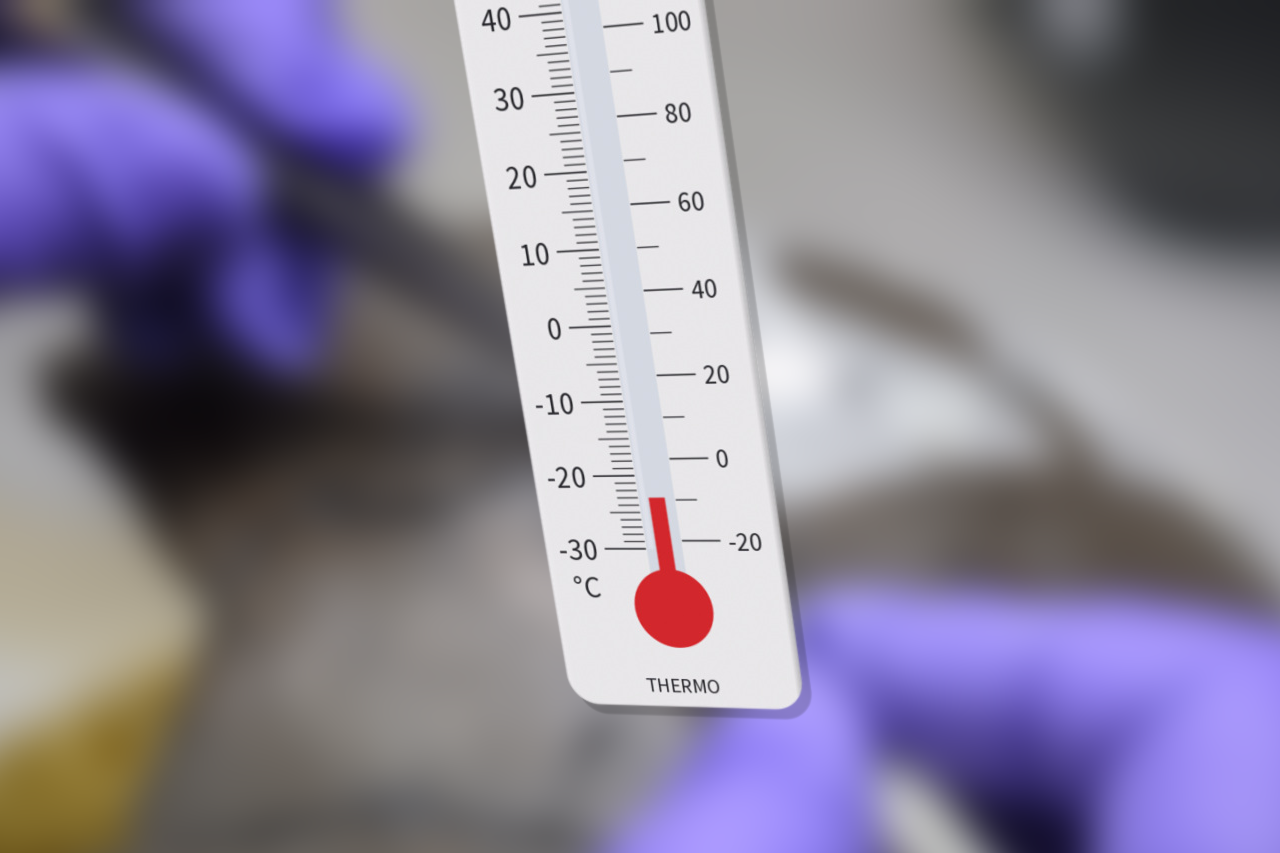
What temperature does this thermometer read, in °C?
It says -23 °C
